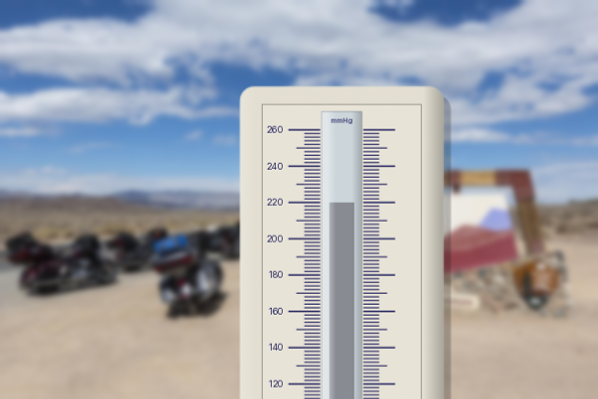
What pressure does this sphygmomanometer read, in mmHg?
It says 220 mmHg
